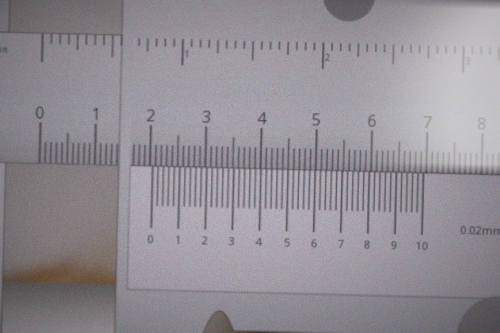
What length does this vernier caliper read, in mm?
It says 20.5 mm
